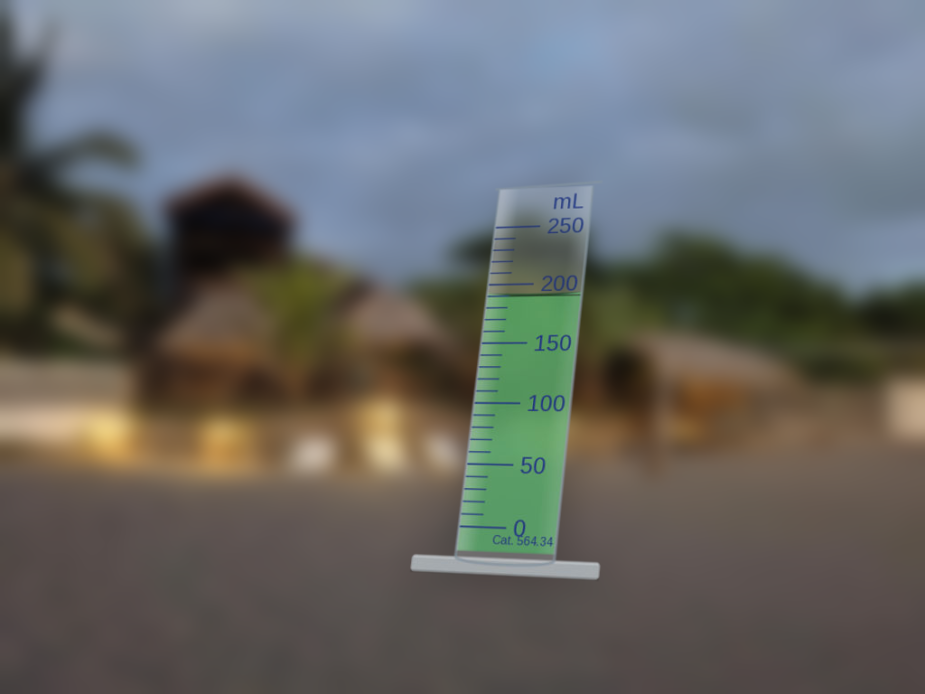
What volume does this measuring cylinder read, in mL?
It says 190 mL
